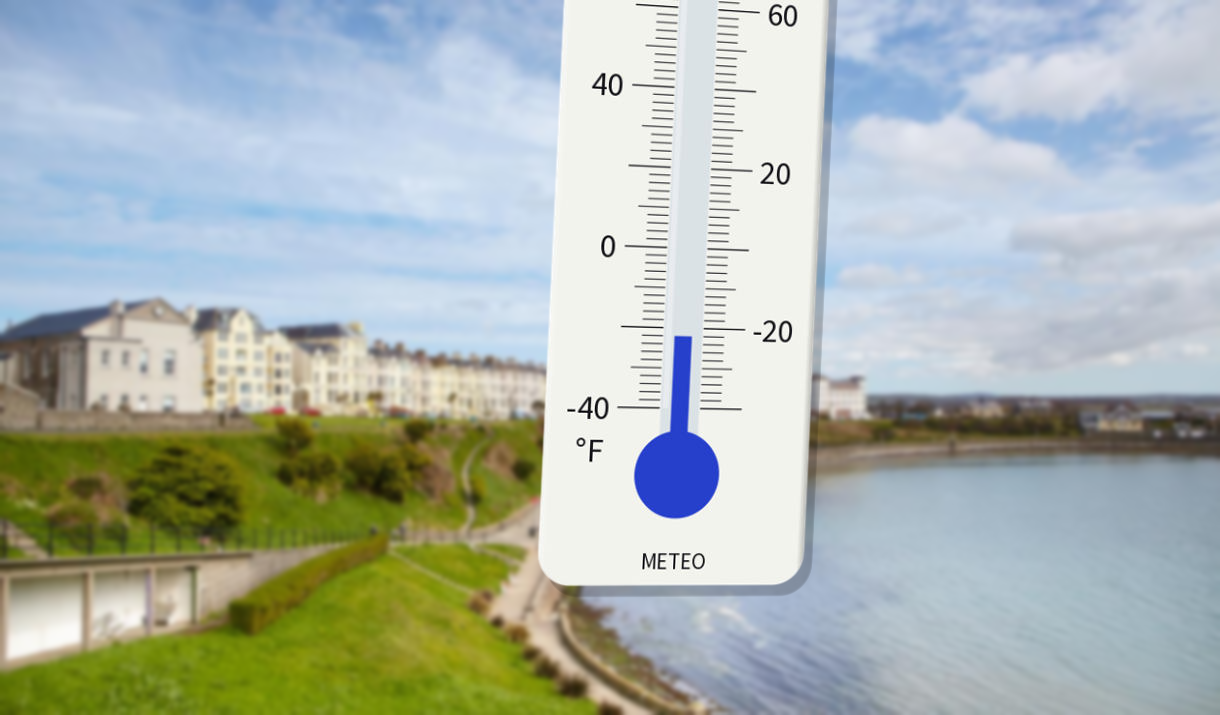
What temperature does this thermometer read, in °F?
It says -22 °F
